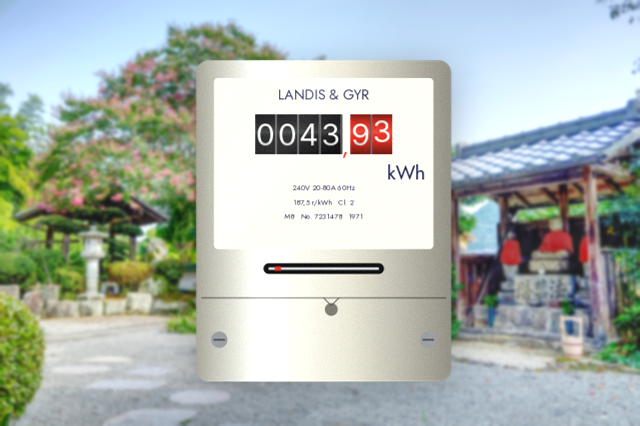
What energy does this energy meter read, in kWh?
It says 43.93 kWh
